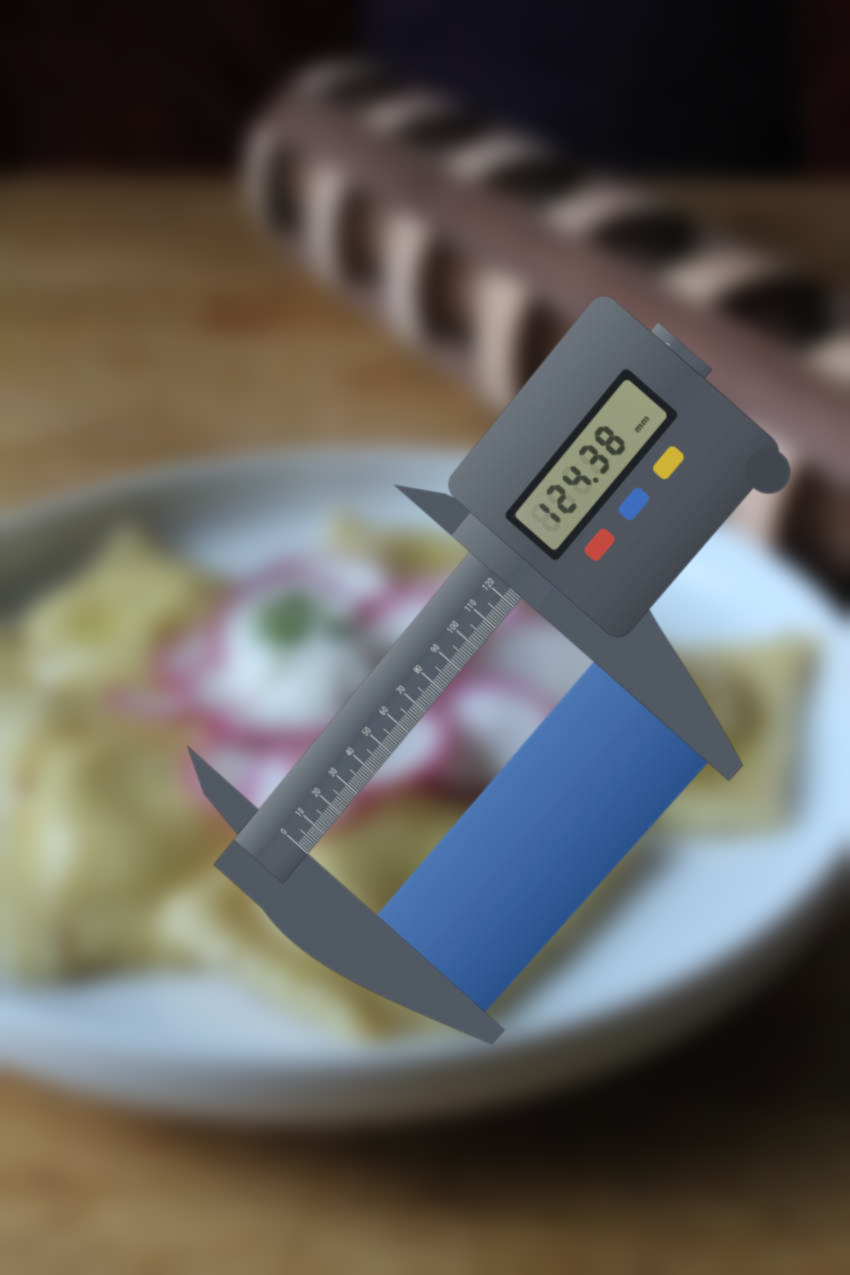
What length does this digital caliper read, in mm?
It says 124.38 mm
